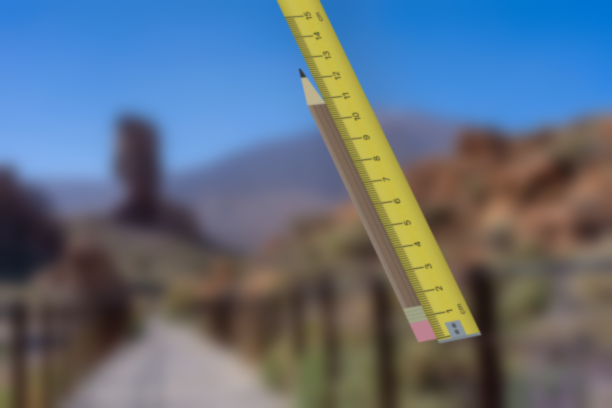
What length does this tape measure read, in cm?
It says 12.5 cm
